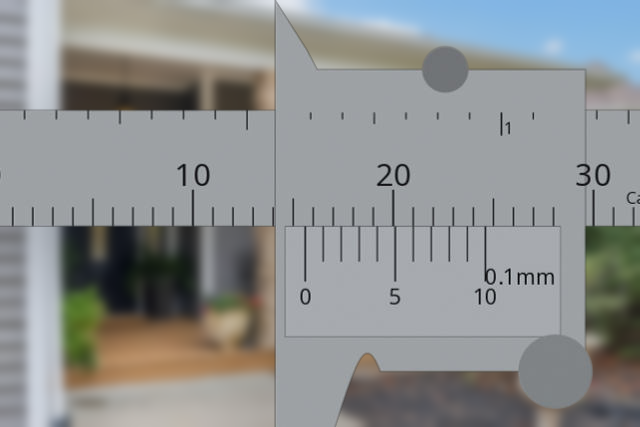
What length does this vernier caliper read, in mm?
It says 15.6 mm
